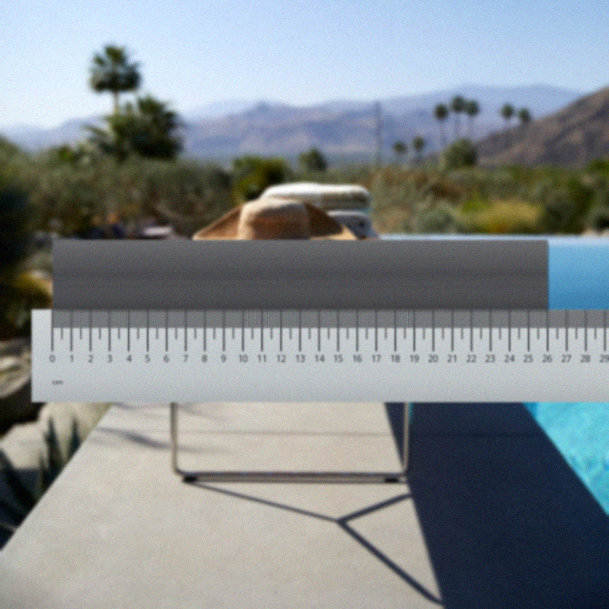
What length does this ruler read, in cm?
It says 26 cm
